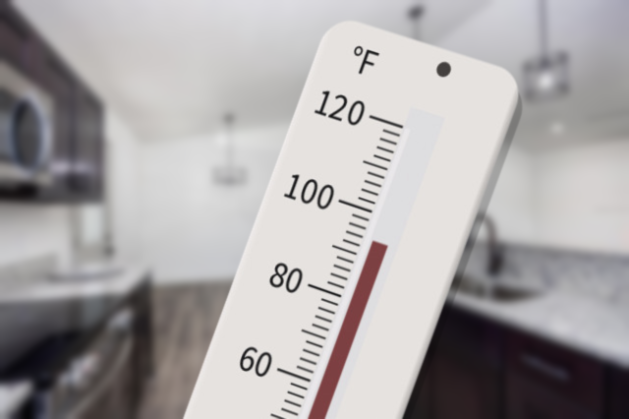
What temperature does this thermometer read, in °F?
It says 94 °F
